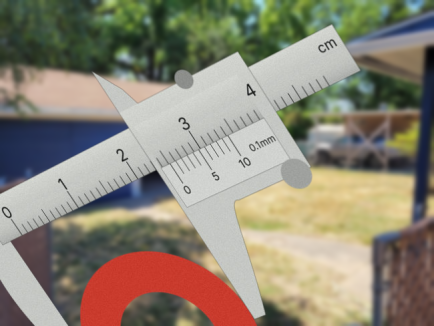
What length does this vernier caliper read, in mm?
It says 25.2 mm
